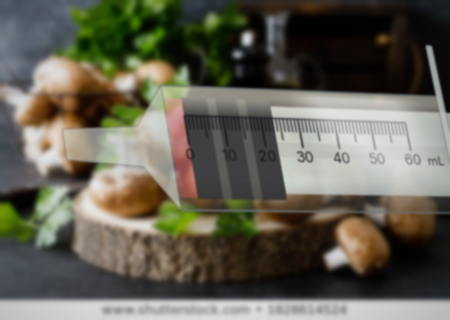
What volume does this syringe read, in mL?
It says 0 mL
